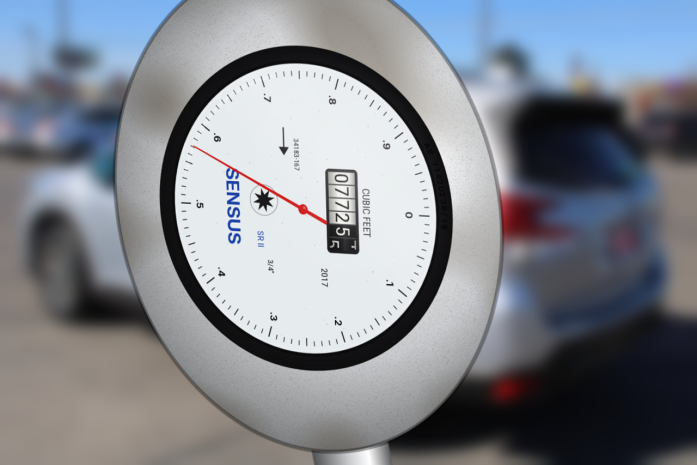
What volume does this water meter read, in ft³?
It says 77254.57 ft³
